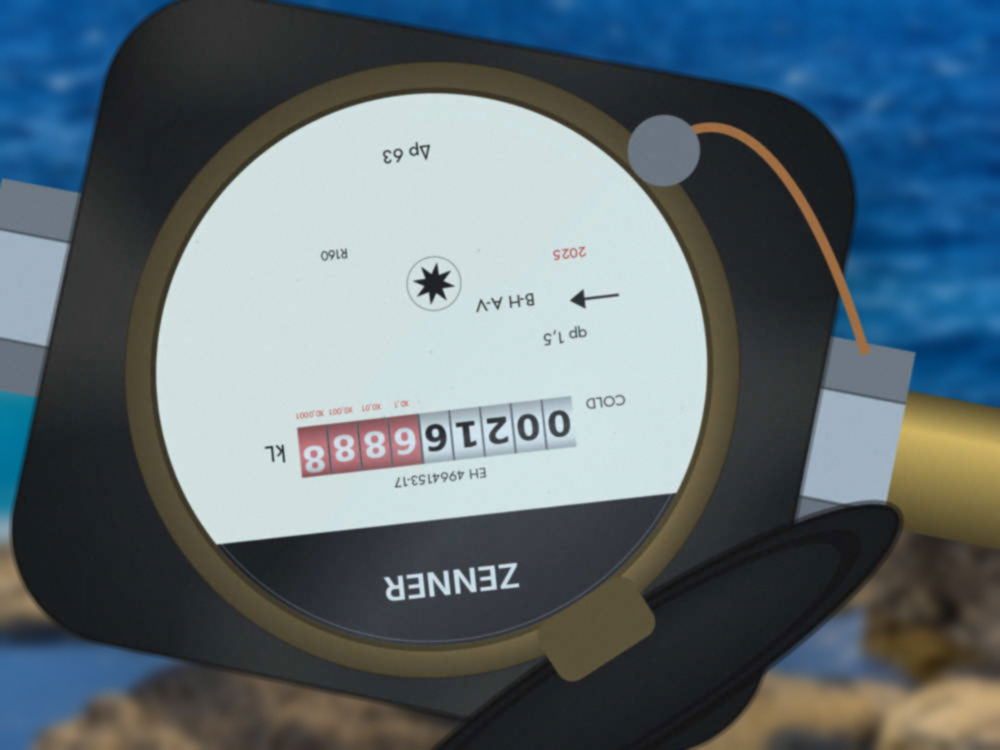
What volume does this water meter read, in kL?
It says 216.6888 kL
